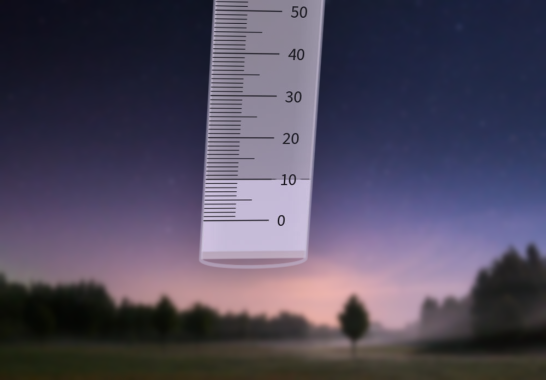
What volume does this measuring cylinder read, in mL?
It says 10 mL
